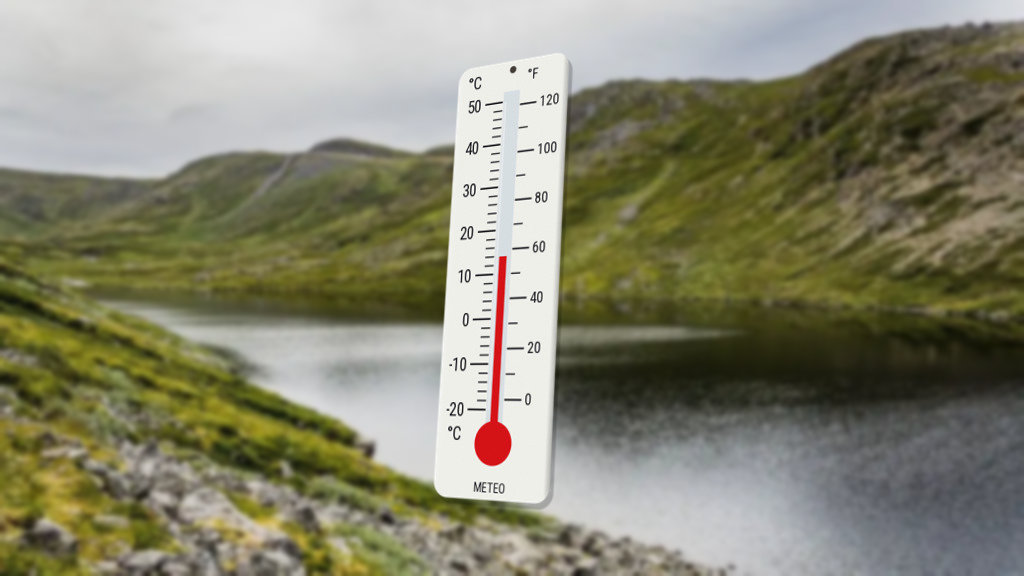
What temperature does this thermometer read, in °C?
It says 14 °C
